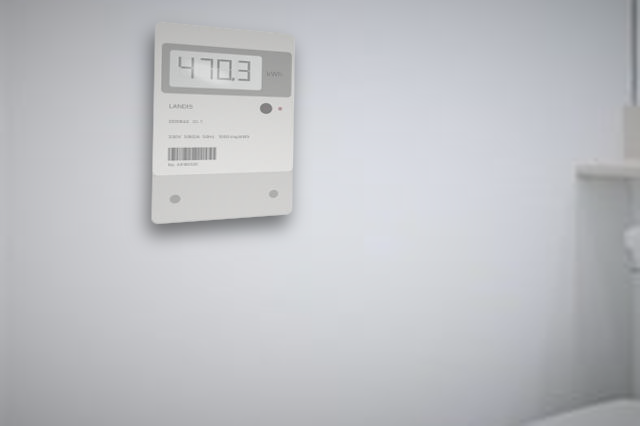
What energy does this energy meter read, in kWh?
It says 470.3 kWh
